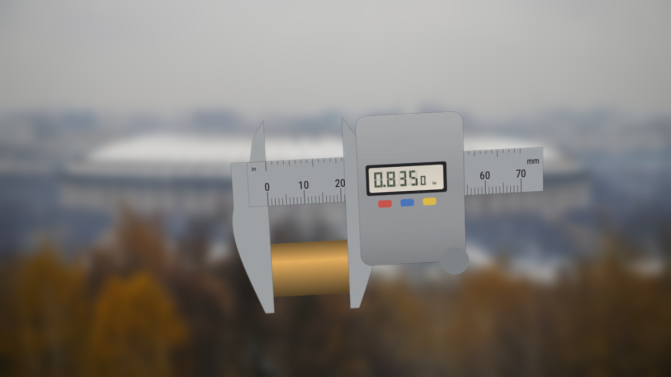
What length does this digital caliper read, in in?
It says 0.8350 in
